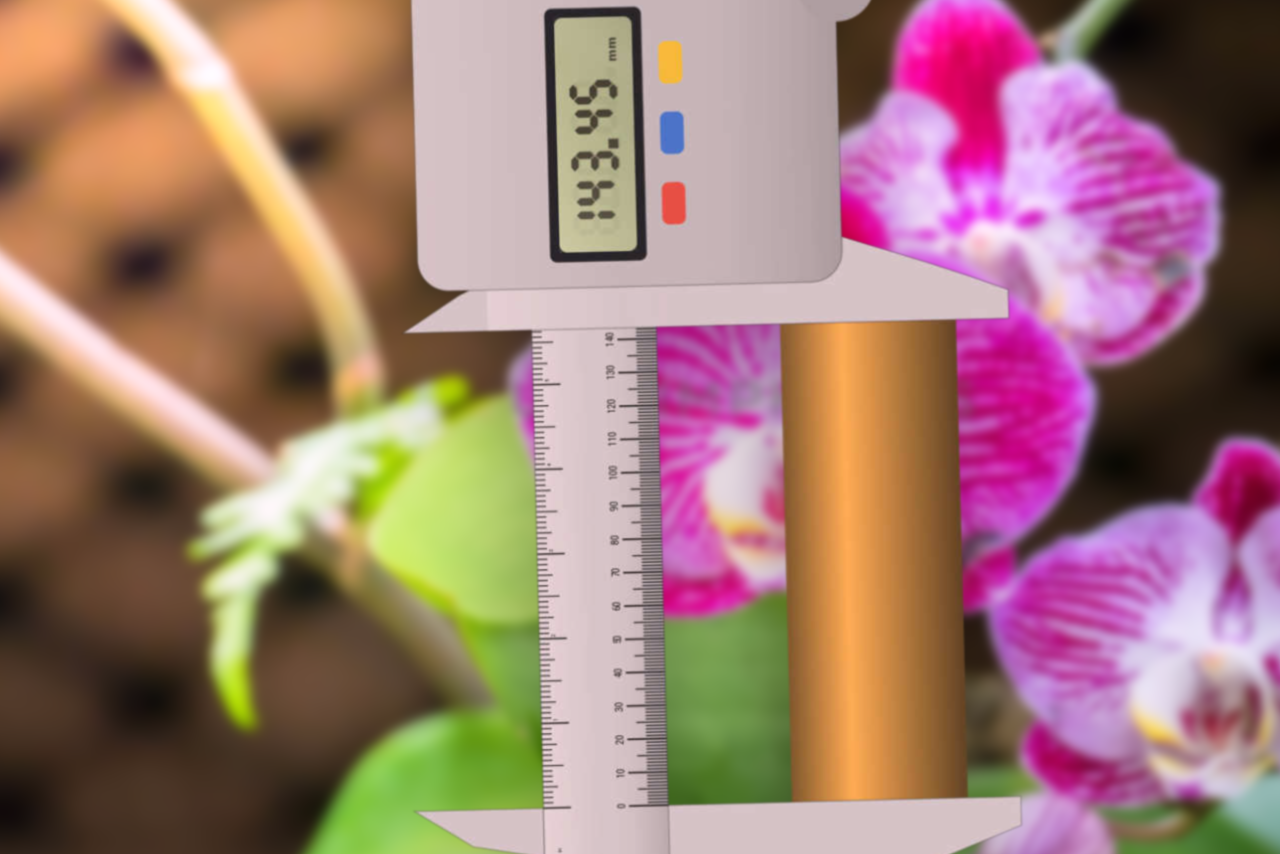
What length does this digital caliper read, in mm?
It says 143.45 mm
